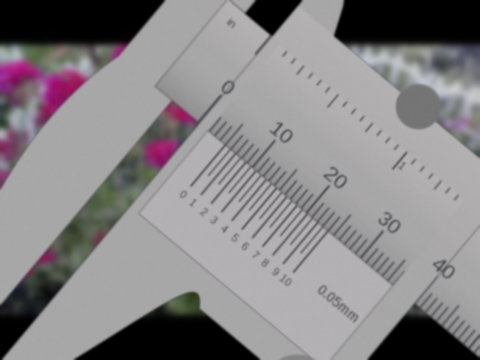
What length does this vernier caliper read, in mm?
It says 5.0 mm
